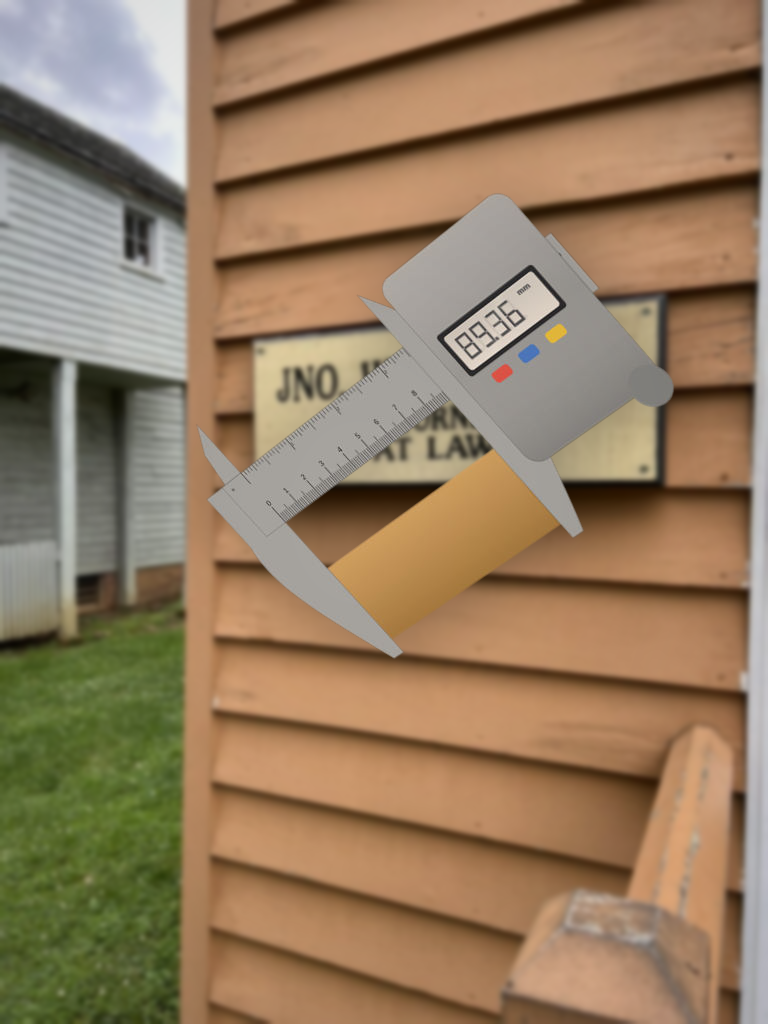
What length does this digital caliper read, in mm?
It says 89.36 mm
